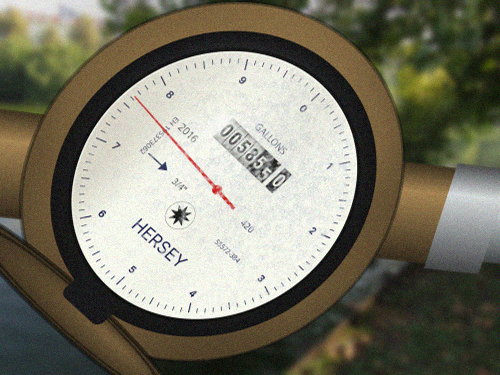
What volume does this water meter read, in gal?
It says 58547.6 gal
